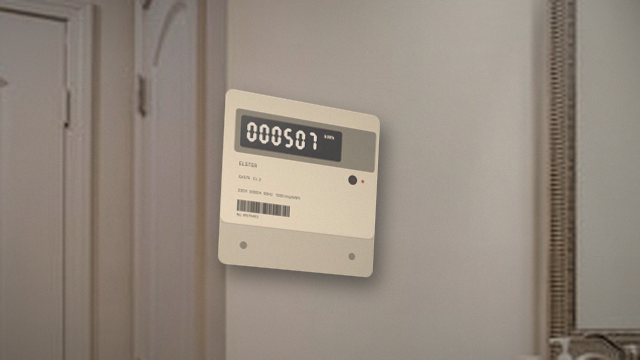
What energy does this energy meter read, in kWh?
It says 507 kWh
